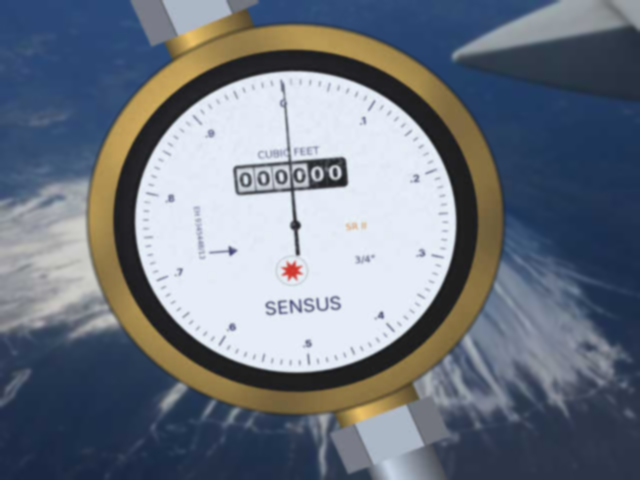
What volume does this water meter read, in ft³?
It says 0.00 ft³
